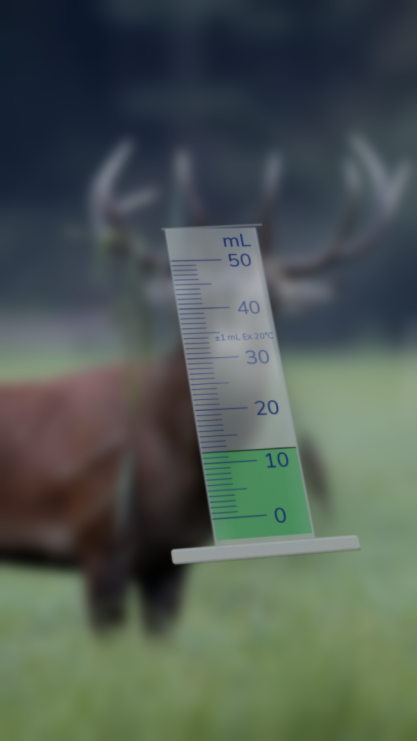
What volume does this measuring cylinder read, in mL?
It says 12 mL
